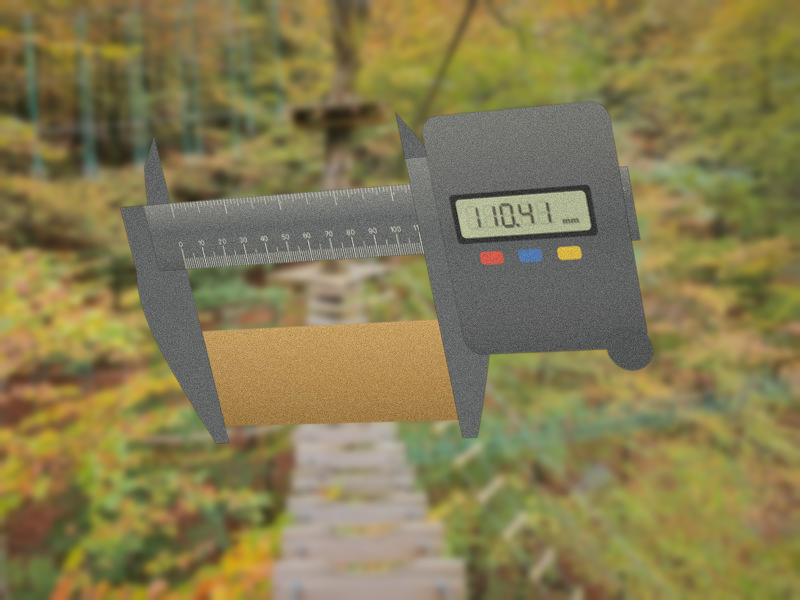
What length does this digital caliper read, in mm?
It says 110.41 mm
